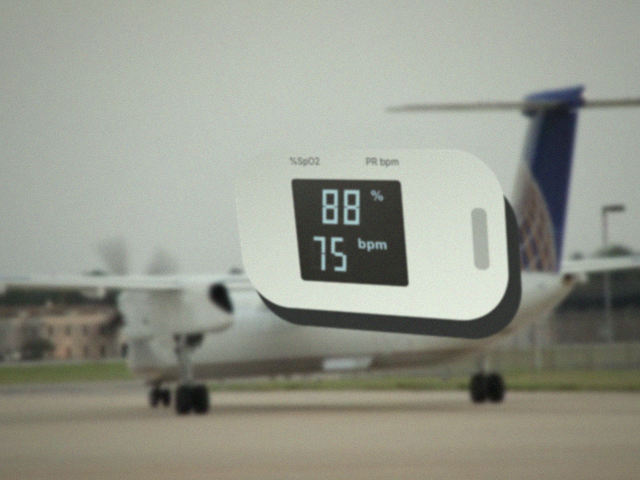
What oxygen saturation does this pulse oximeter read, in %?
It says 88 %
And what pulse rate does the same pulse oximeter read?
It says 75 bpm
